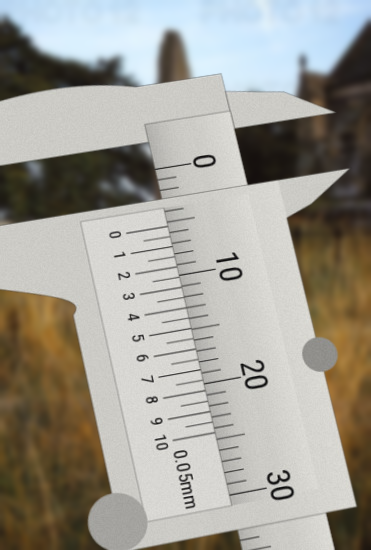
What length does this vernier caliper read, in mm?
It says 5.4 mm
